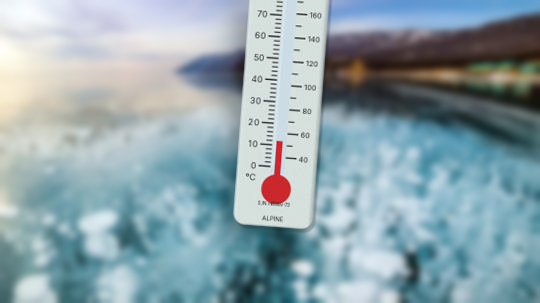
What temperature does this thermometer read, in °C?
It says 12 °C
